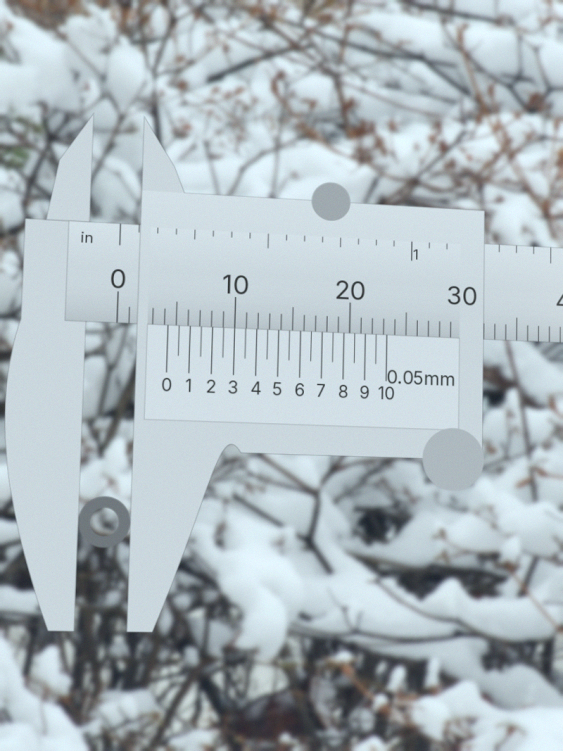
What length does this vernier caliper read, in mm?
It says 4.3 mm
